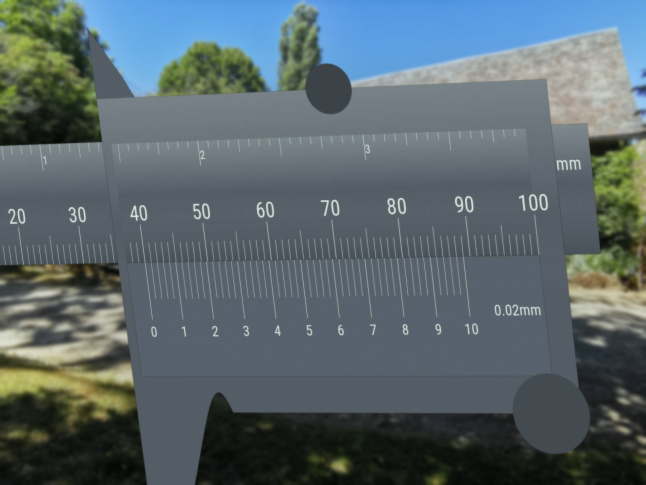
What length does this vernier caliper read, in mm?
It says 40.0 mm
